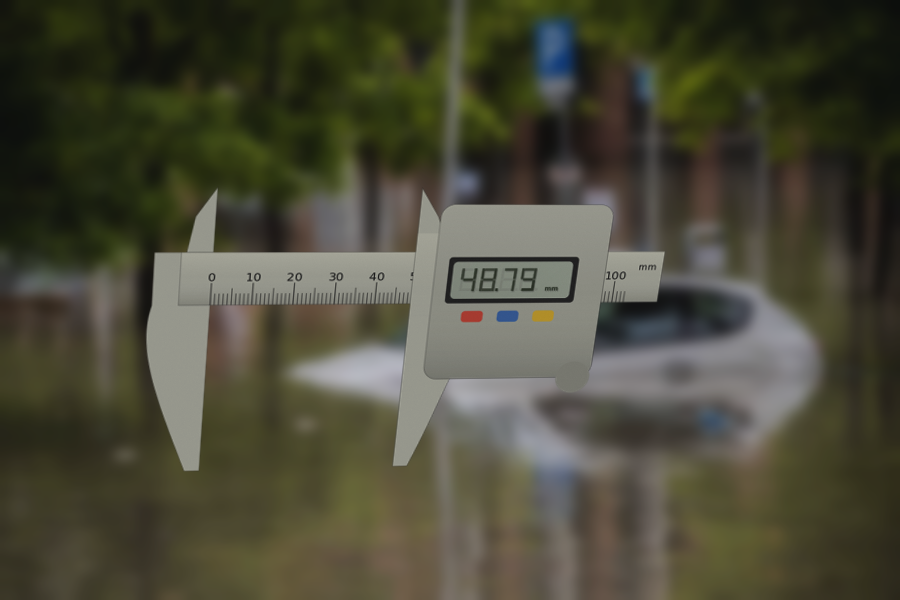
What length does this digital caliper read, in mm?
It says 48.79 mm
